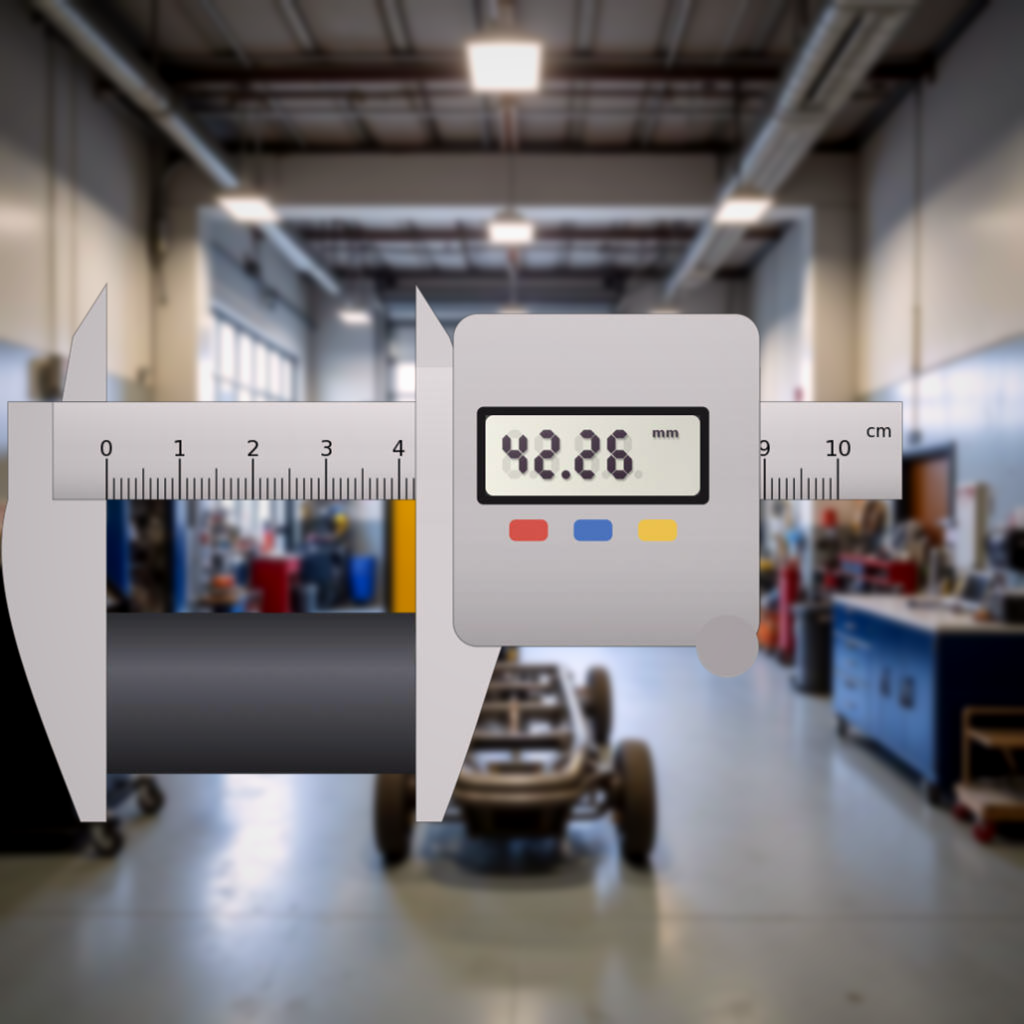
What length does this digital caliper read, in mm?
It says 42.26 mm
